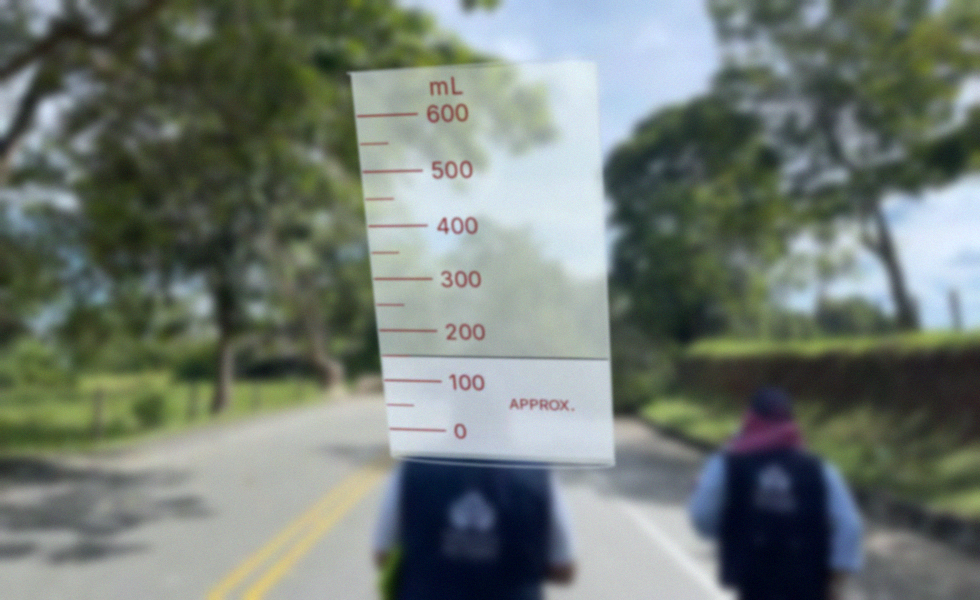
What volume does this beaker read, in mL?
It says 150 mL
